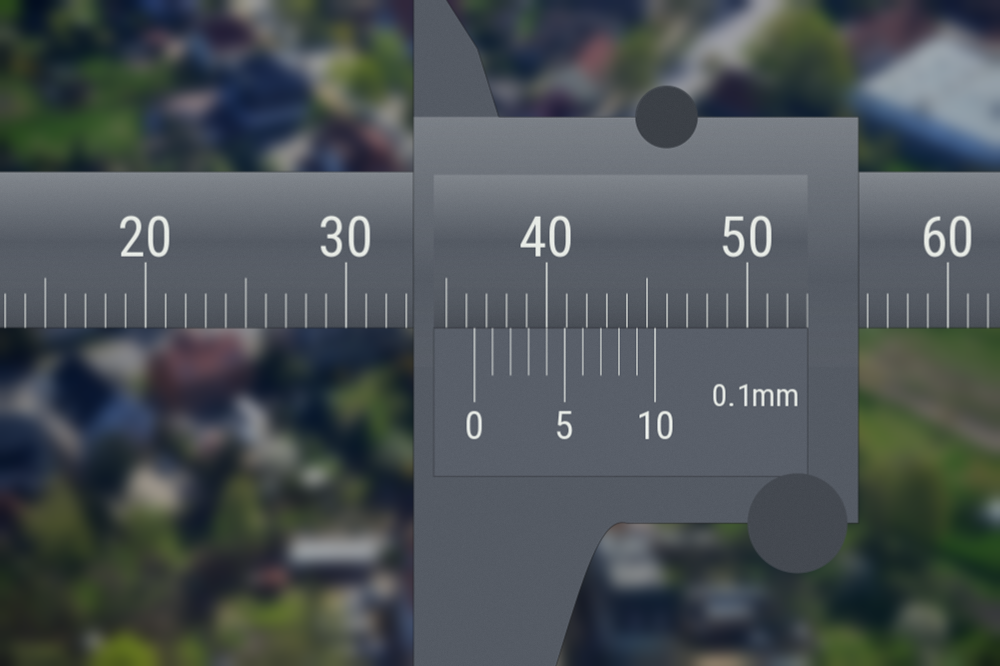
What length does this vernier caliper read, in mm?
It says 36.4 mm
